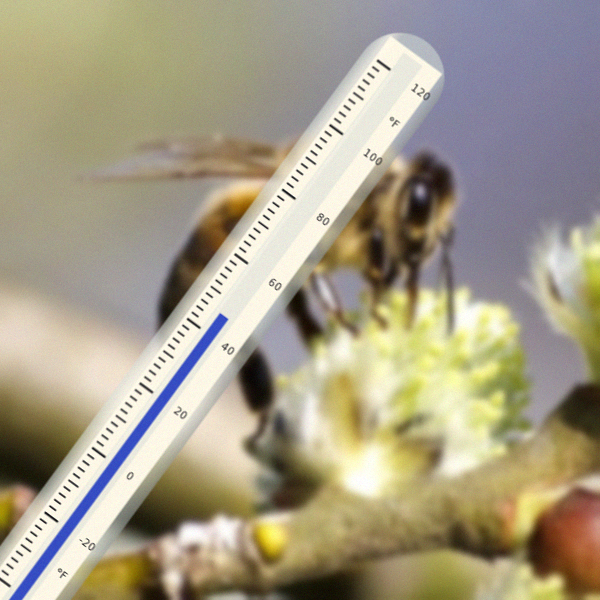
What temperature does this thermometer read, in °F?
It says 46 °F
